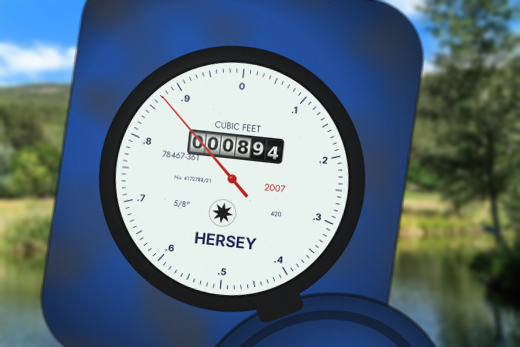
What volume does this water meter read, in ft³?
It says 893.87 ft³
